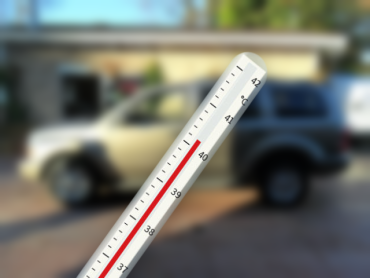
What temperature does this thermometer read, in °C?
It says 40.2 °C
